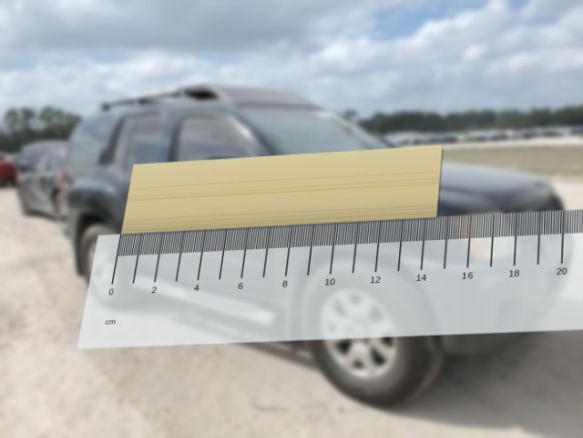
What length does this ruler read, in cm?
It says 14.5 cm
